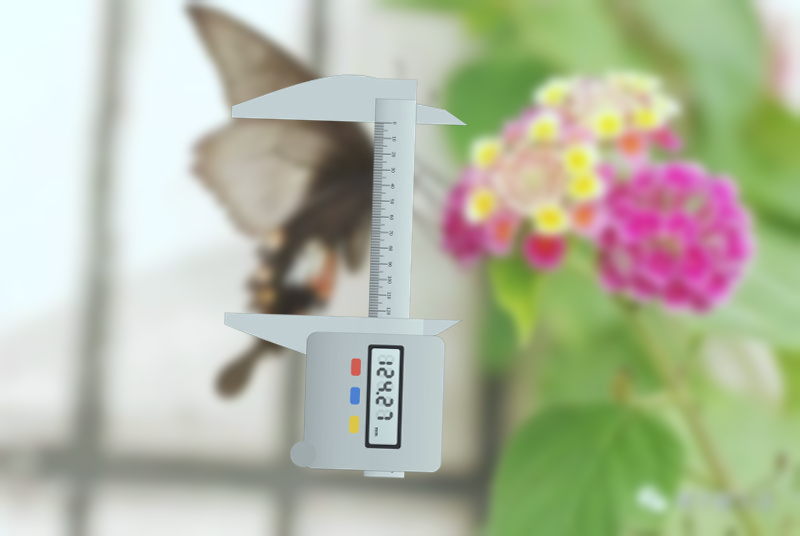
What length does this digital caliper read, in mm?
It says 124.27 mm
